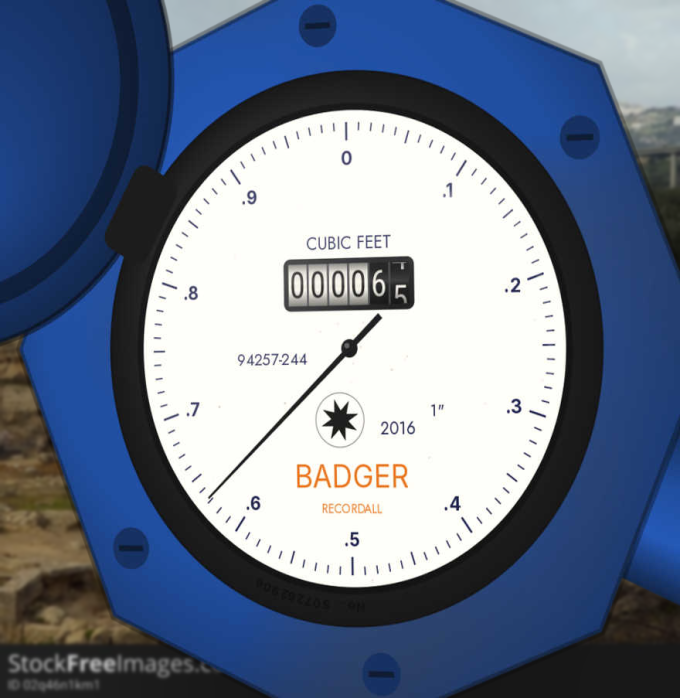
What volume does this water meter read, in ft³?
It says 64.63 ft³
